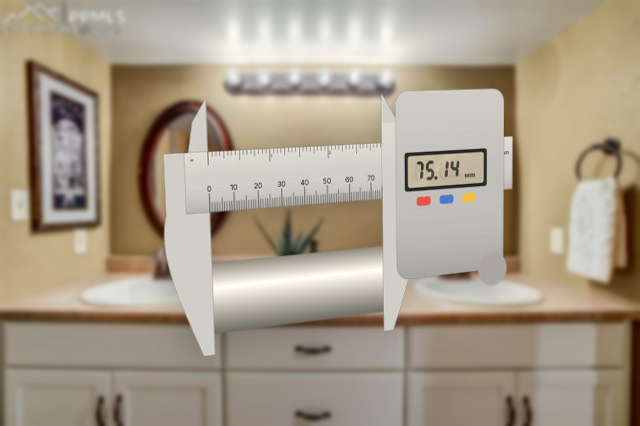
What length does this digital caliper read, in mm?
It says 75.14 mm
